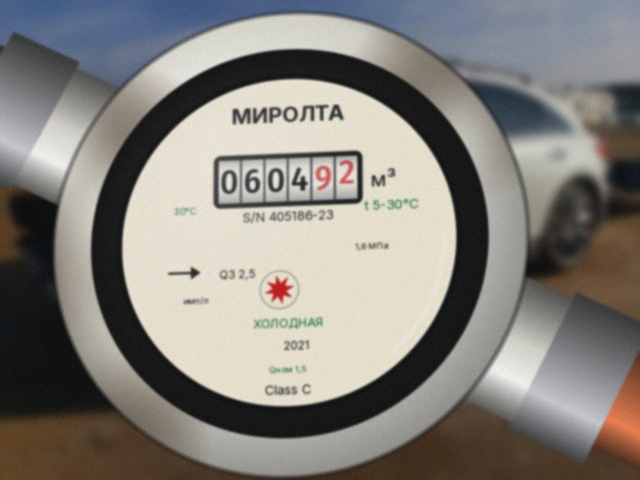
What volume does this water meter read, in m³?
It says 604.92 m³
